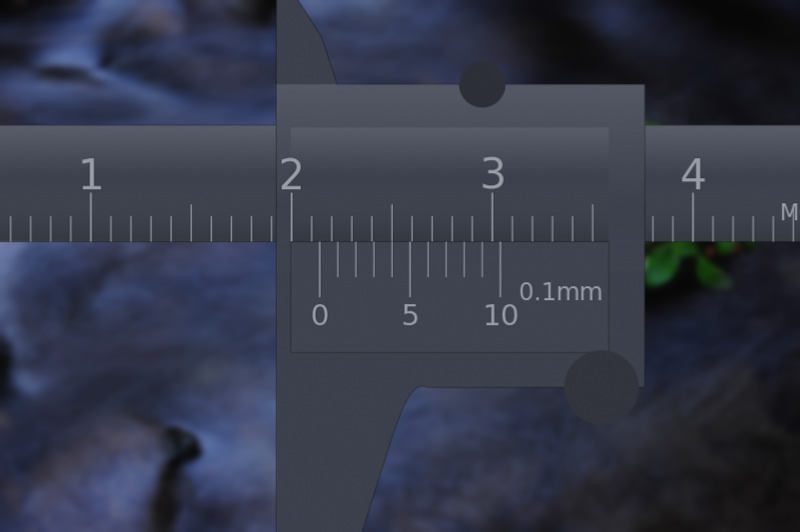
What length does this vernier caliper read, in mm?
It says 21.4 mm
